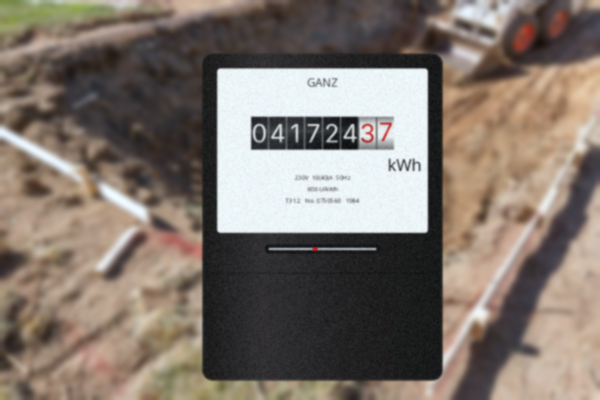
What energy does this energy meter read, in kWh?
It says 41724.37 kWh
